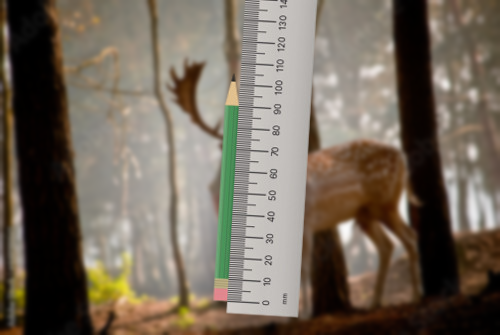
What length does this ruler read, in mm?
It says 105 mm
